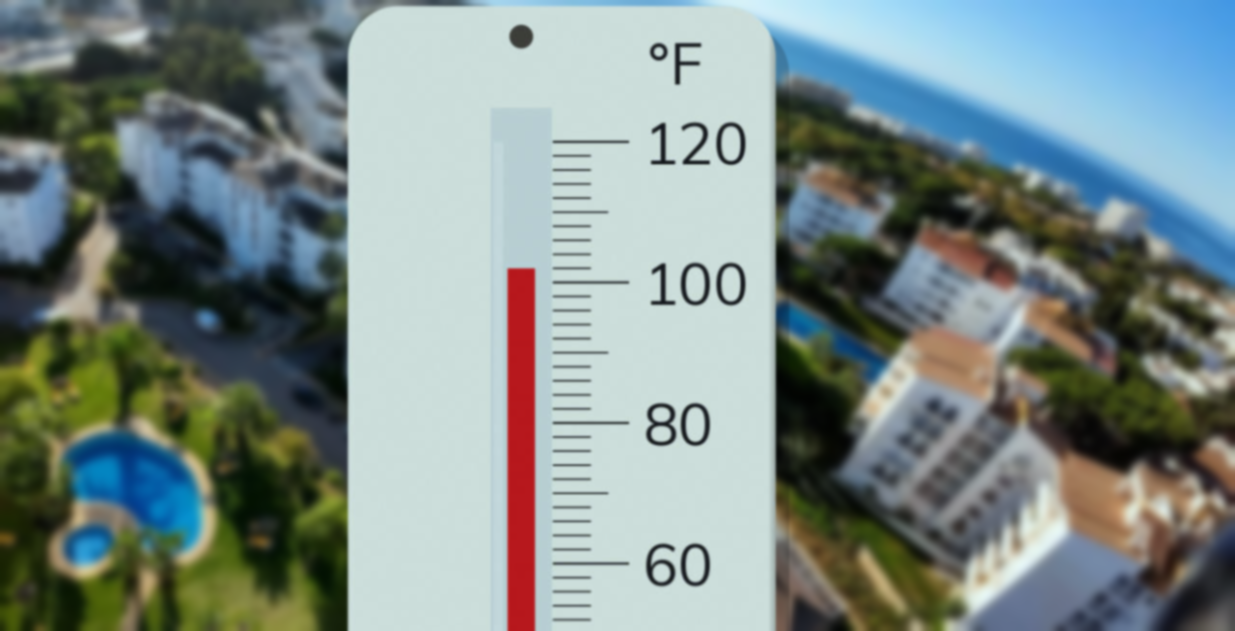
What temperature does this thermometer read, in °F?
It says 102 °F
